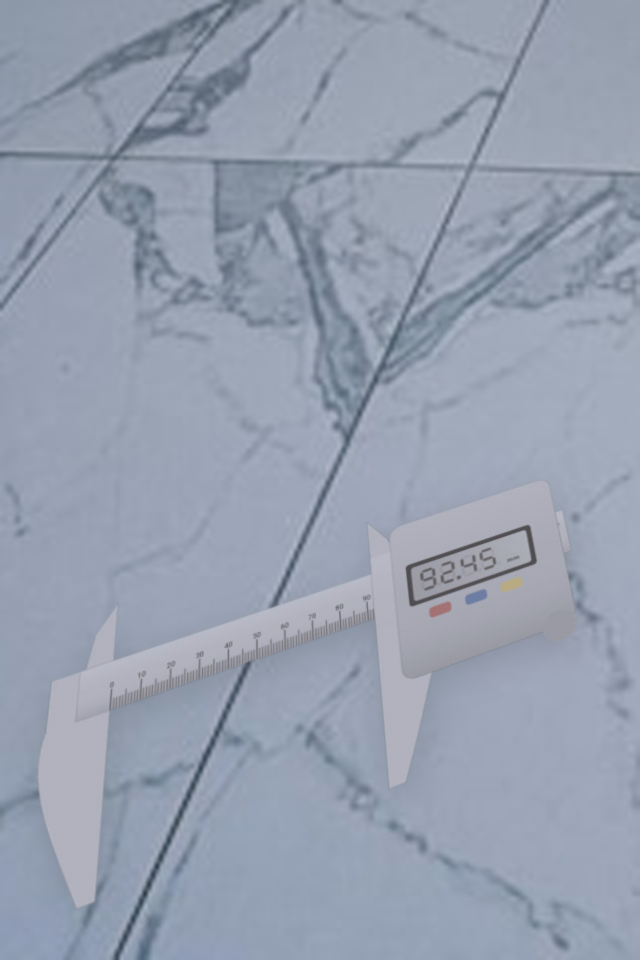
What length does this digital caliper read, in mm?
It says 92.45 mm
